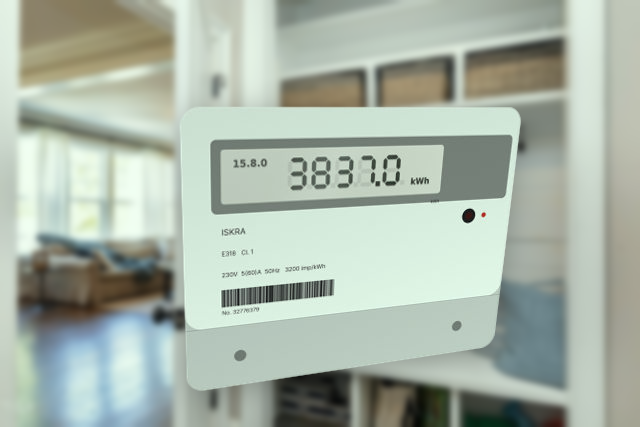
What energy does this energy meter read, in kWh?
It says 3837.0 kWh
